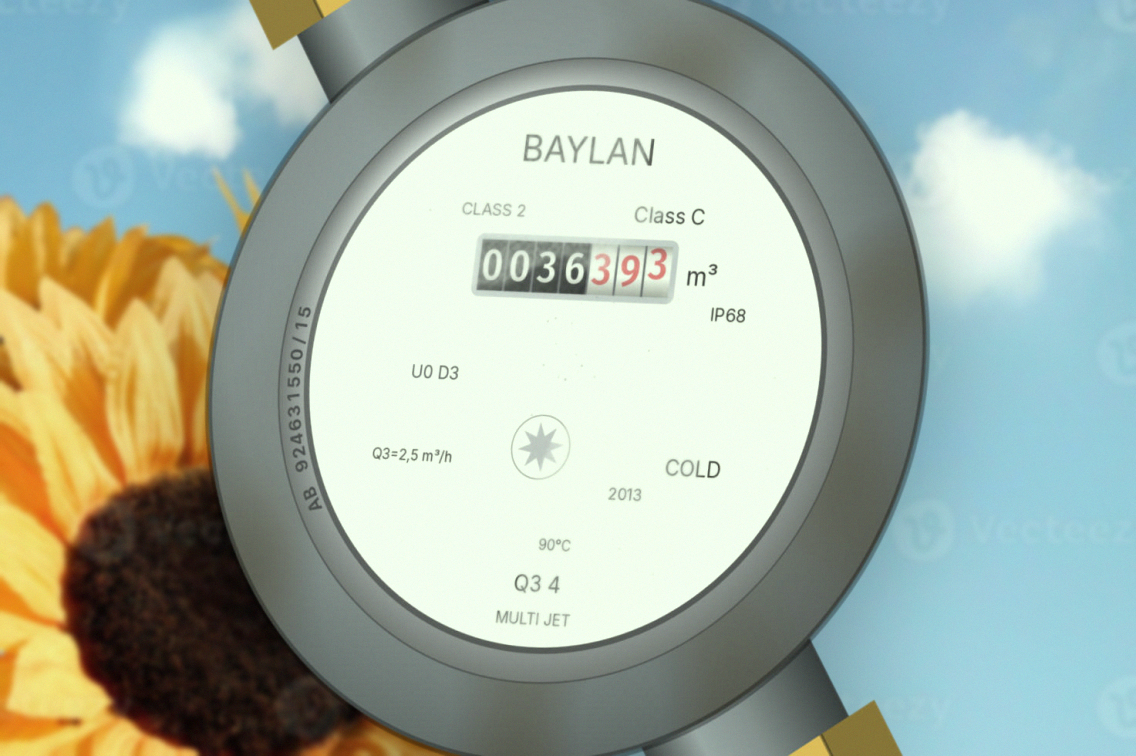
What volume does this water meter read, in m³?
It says 36.393 m³
